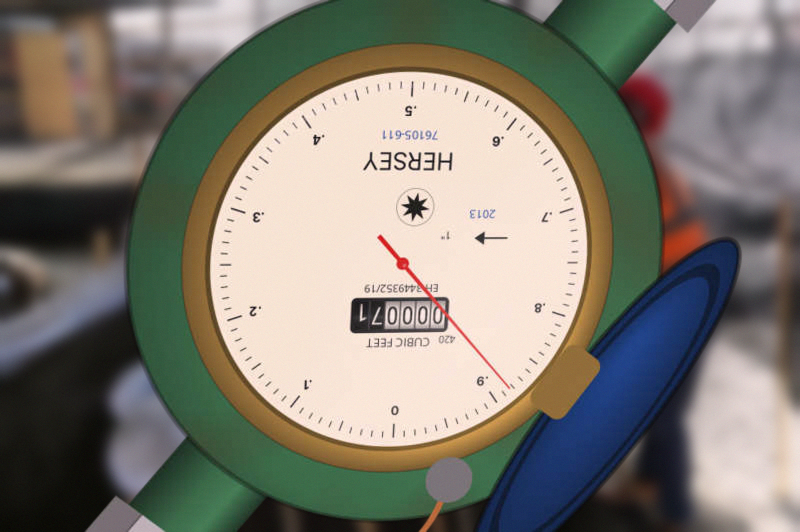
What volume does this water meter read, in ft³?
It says 70.88 ft³
